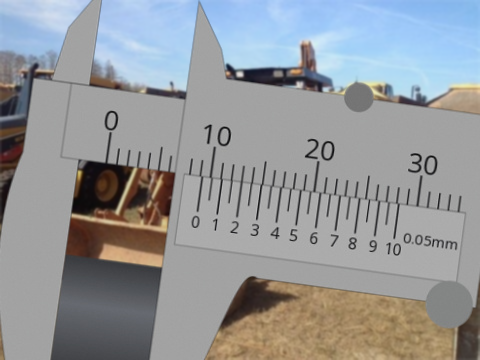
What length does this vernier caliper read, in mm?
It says 9.2 mm
